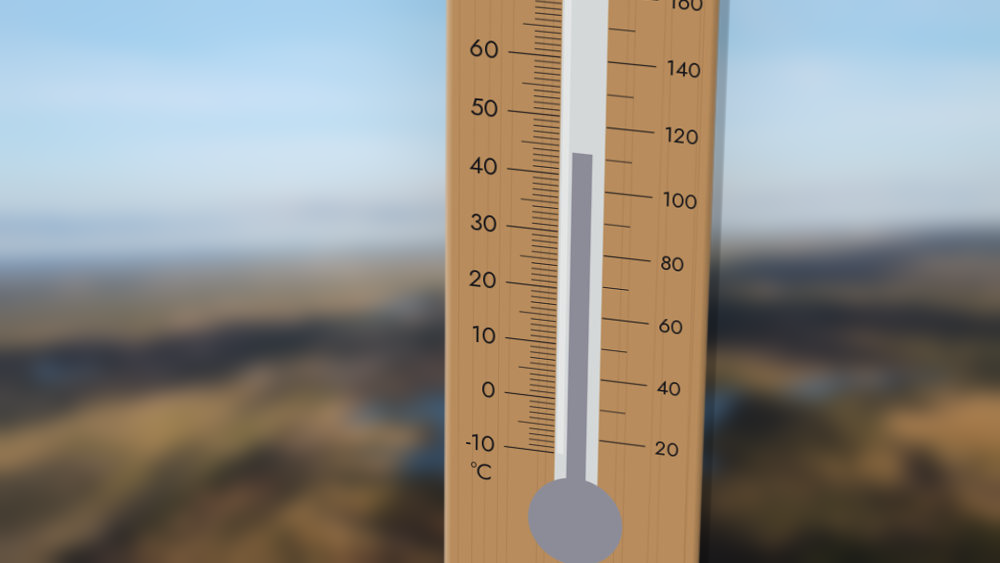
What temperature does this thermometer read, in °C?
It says 44 °C
